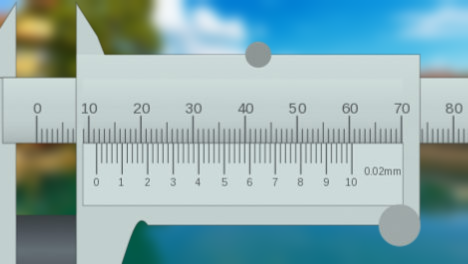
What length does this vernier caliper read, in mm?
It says 11.5 mm
